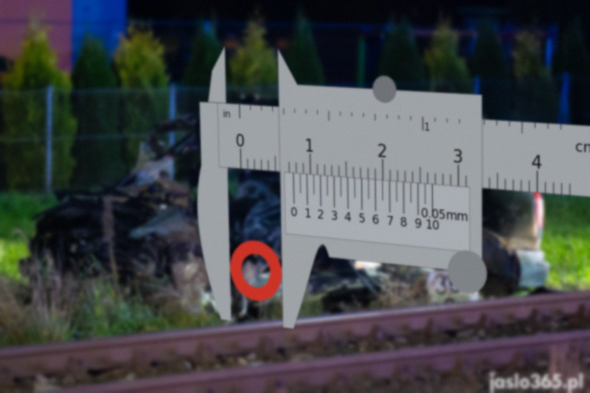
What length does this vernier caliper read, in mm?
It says 7.6 mm
